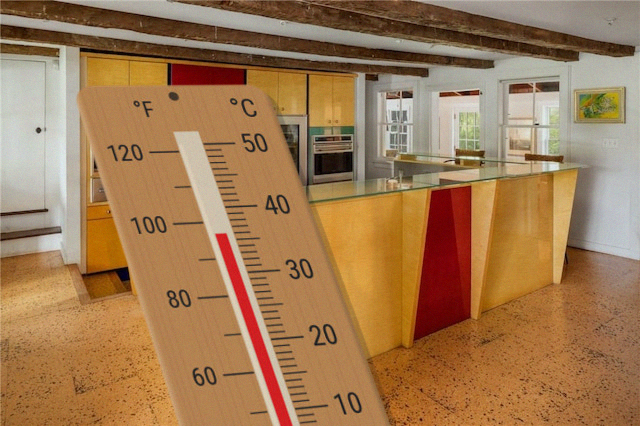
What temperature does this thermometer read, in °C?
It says 36 °C
